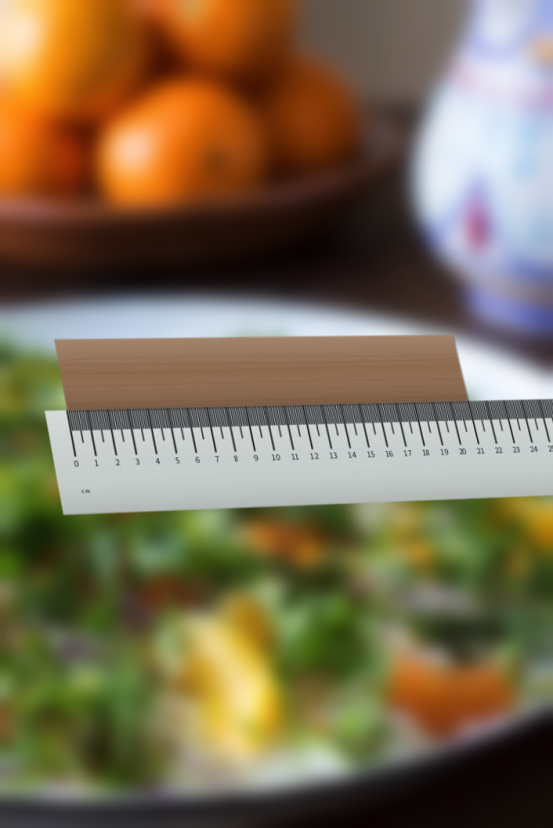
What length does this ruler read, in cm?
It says 21 cm
